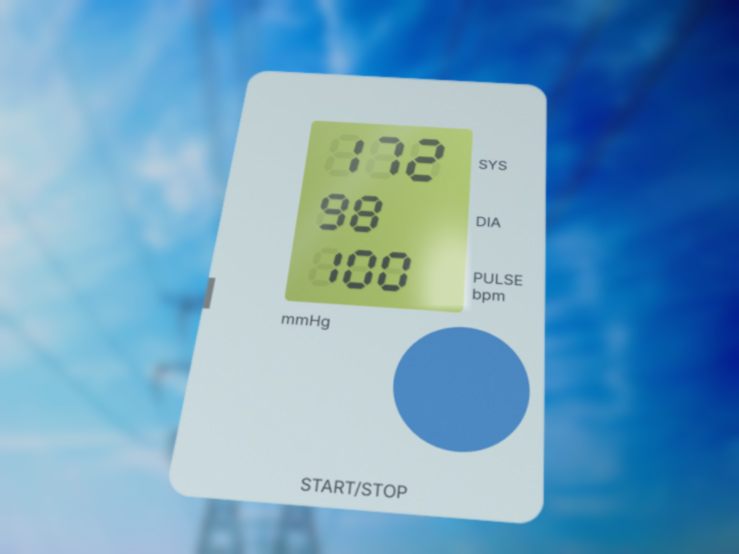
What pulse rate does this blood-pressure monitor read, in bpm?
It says 100 bpm
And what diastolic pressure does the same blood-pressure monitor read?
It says 98 mmHg
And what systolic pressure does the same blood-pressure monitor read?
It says 172 mmHg
